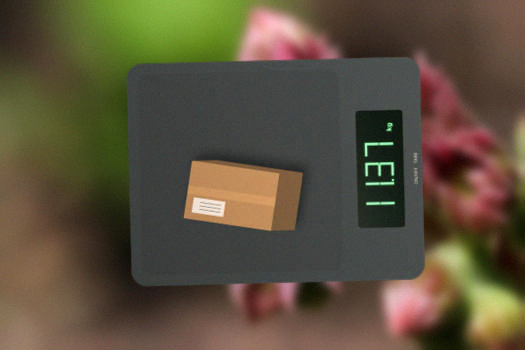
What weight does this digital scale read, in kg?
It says 11.37 kg
